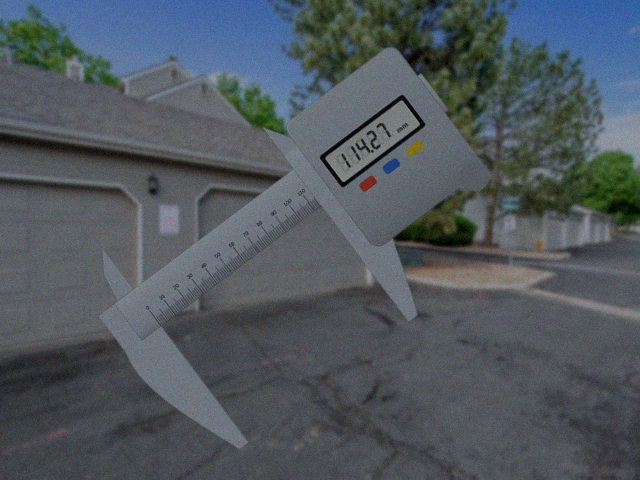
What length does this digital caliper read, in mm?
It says 114.27 mm
